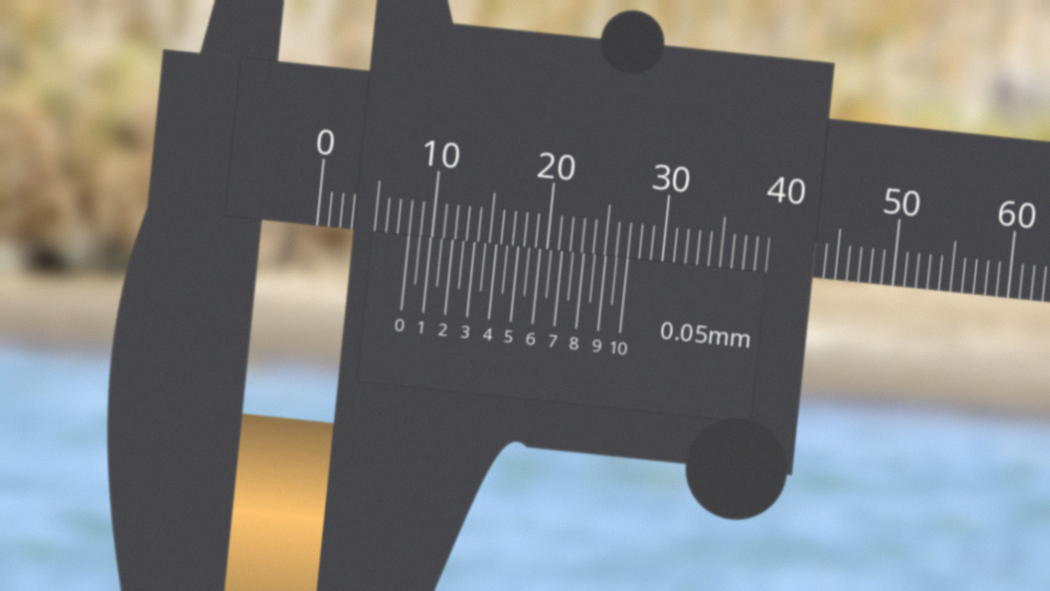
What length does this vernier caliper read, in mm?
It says 8.0 mm
